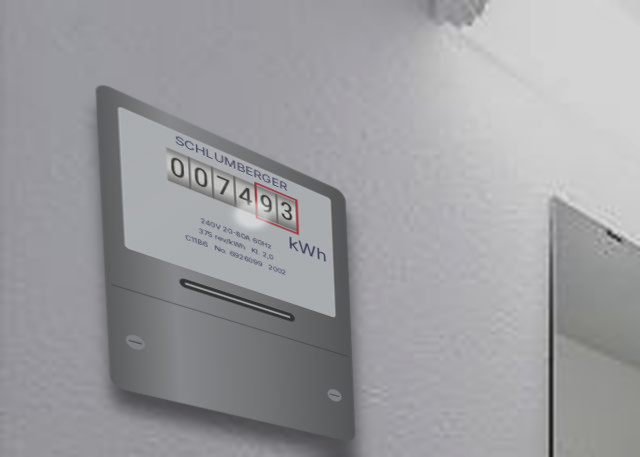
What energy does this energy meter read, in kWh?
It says 74.93 kWh
